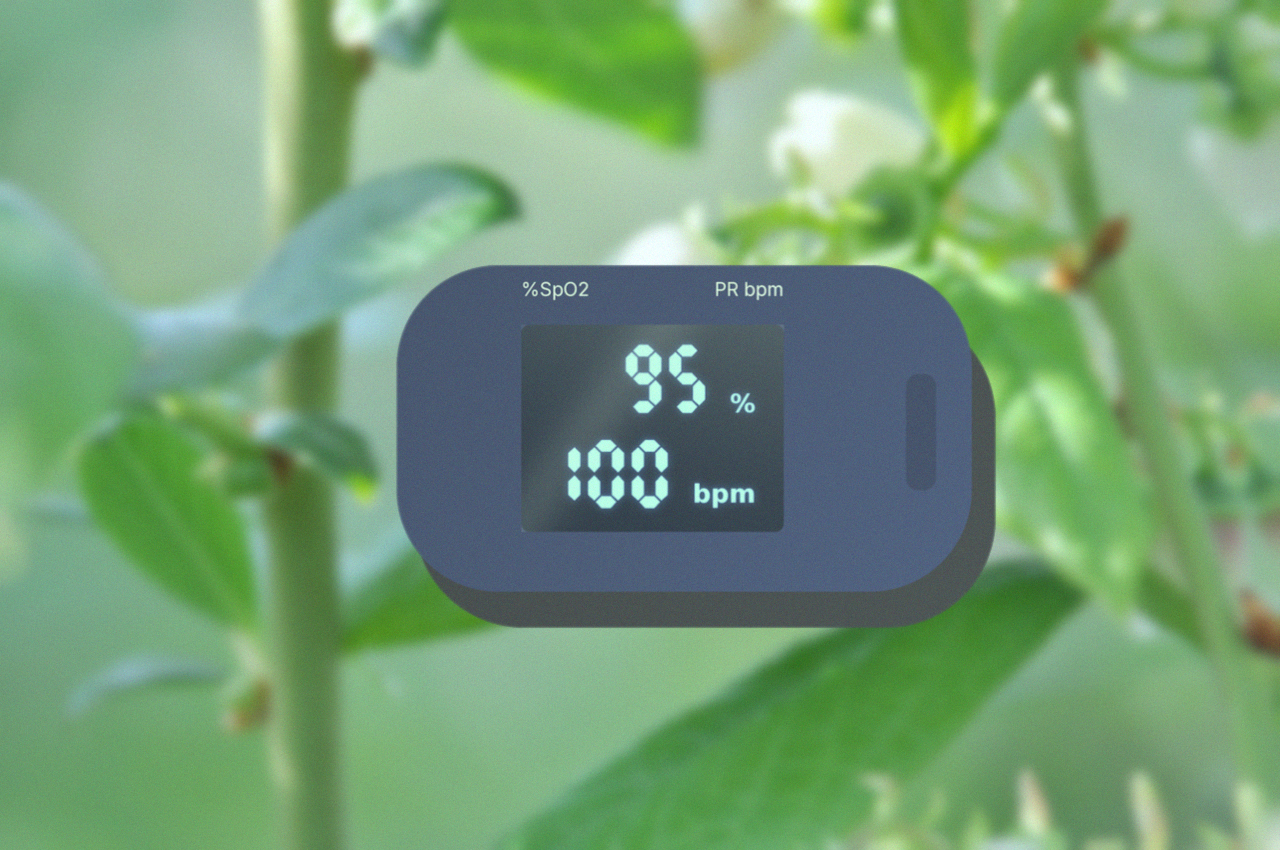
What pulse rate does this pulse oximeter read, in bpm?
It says 100 bpm
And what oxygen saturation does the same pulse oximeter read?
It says 95 %
